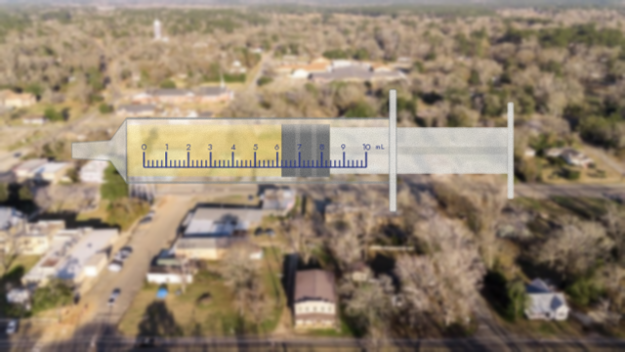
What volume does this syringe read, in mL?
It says 6.2 mL
